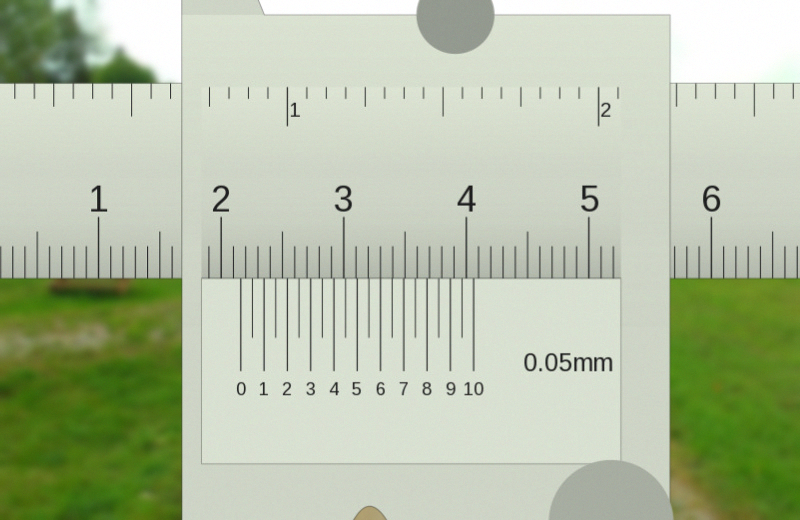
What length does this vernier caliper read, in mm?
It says 21.6 mm
